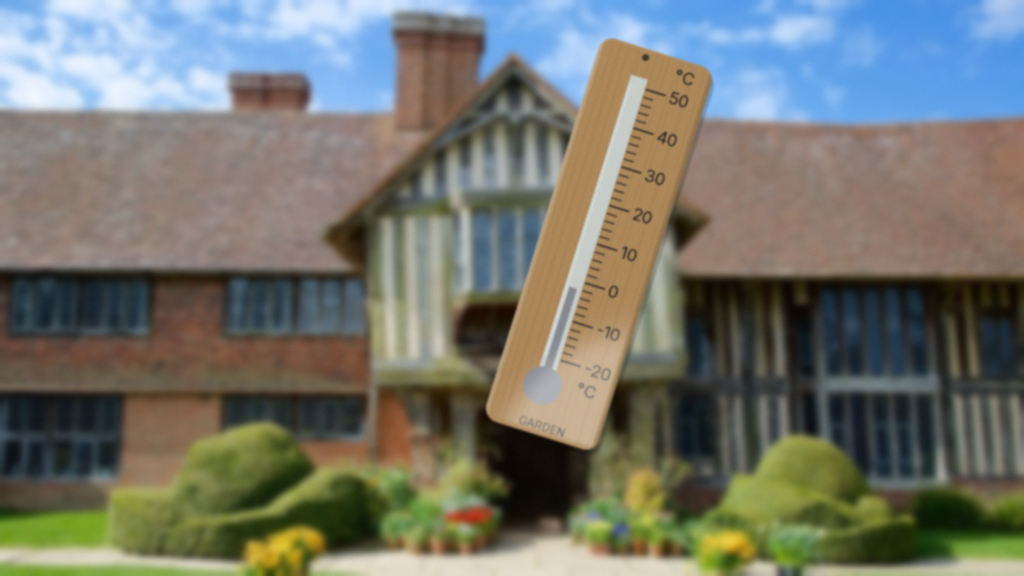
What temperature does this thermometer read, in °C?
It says -2 °C
